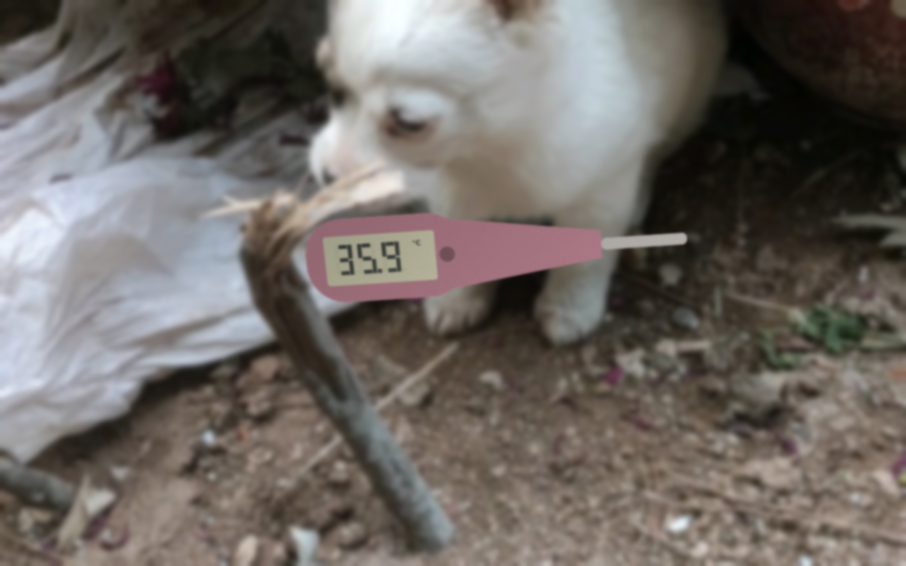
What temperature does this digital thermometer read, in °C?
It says 35.9 °C
